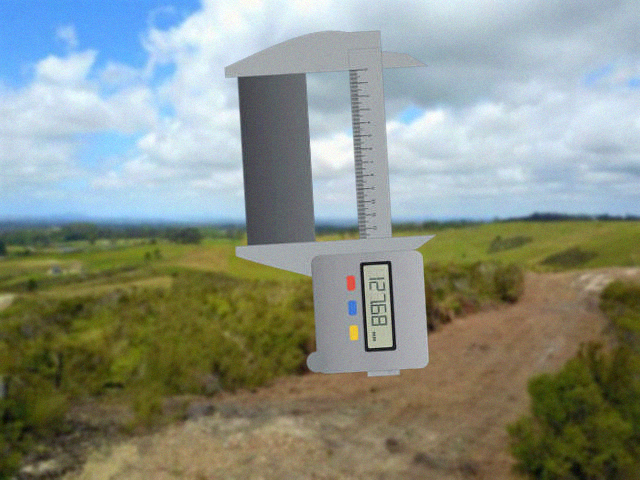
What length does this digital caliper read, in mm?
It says 127.68 mm
